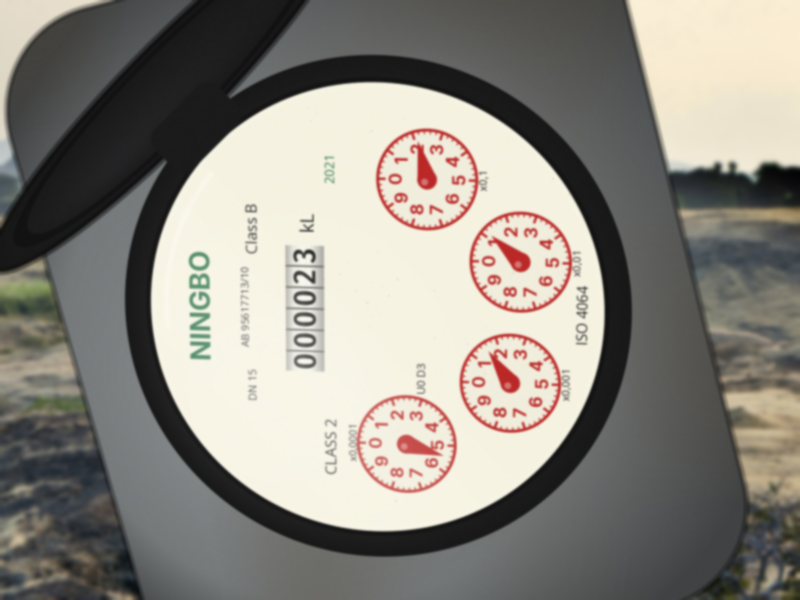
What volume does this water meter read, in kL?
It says 23.2115 kL
